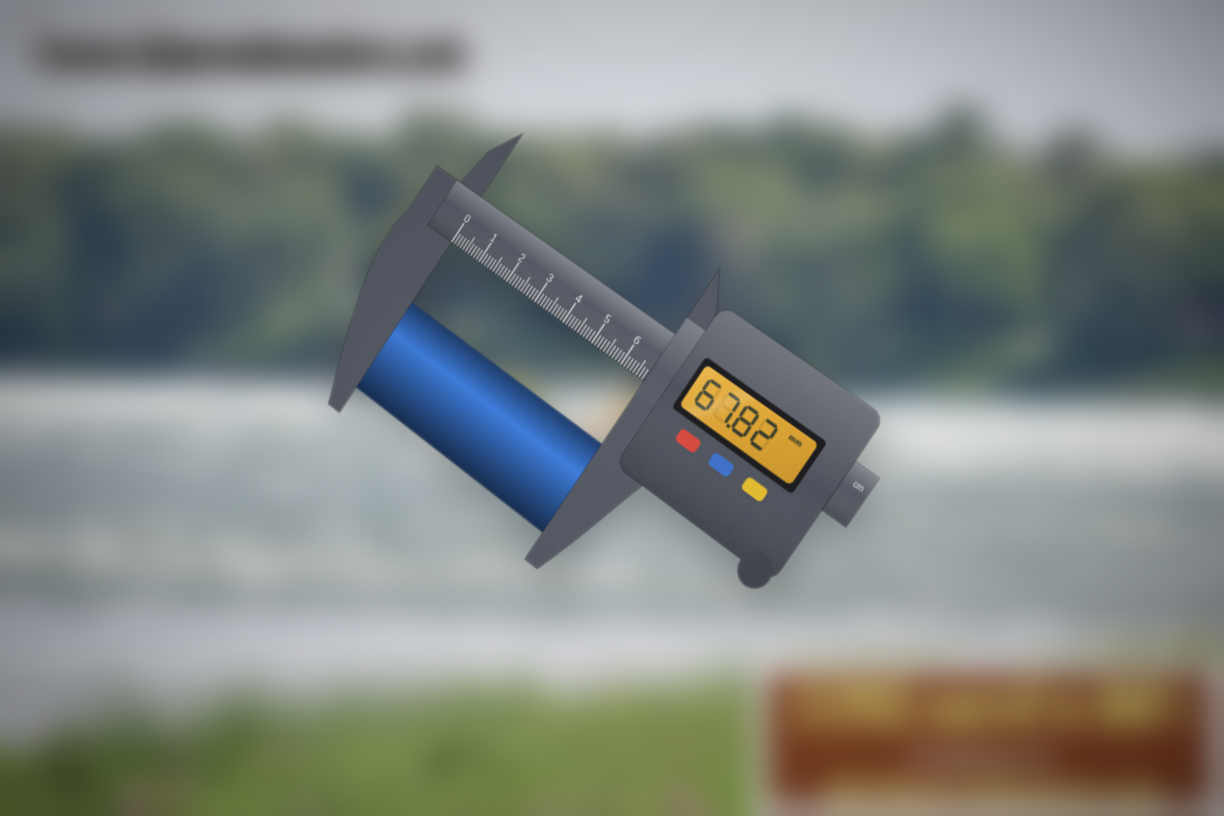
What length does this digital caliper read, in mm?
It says 67.82 mm
